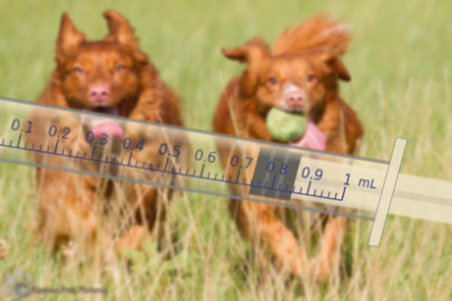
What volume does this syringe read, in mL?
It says 0.74 mL
